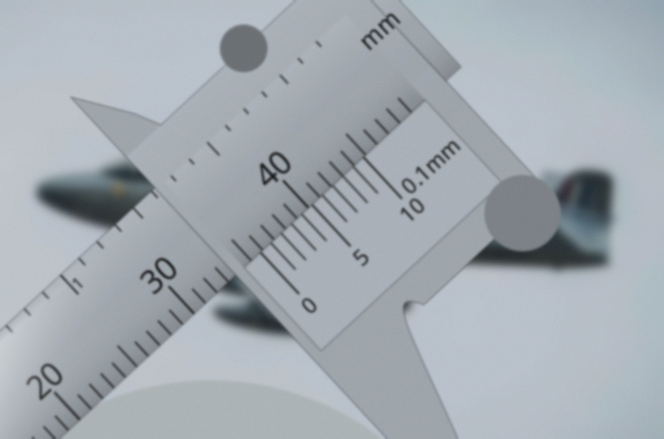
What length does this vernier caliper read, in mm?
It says 35.8 mm
